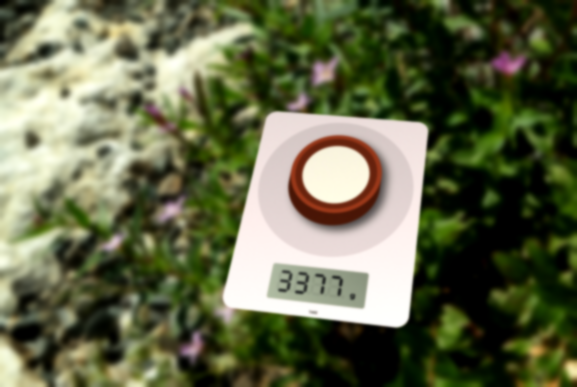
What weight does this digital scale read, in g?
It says 3377 g
